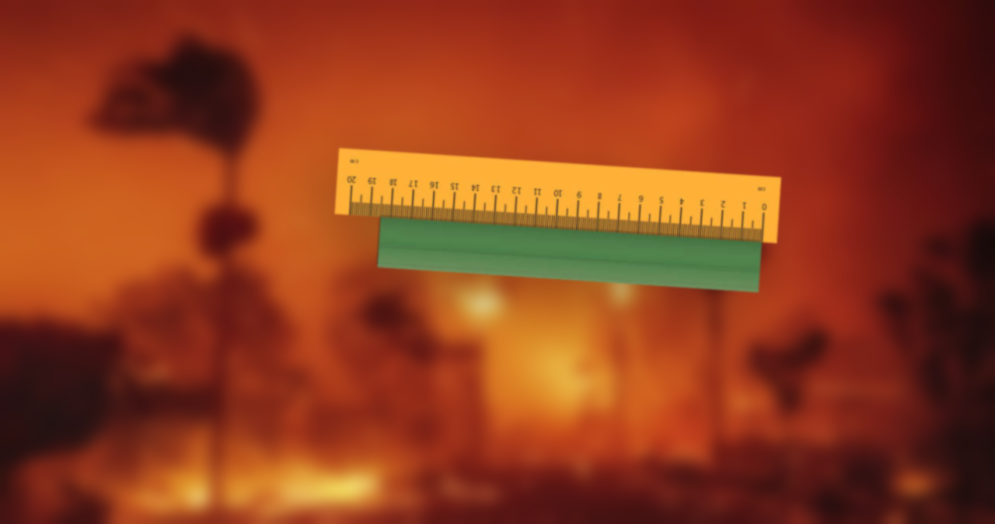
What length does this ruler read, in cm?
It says 18.5 cm
